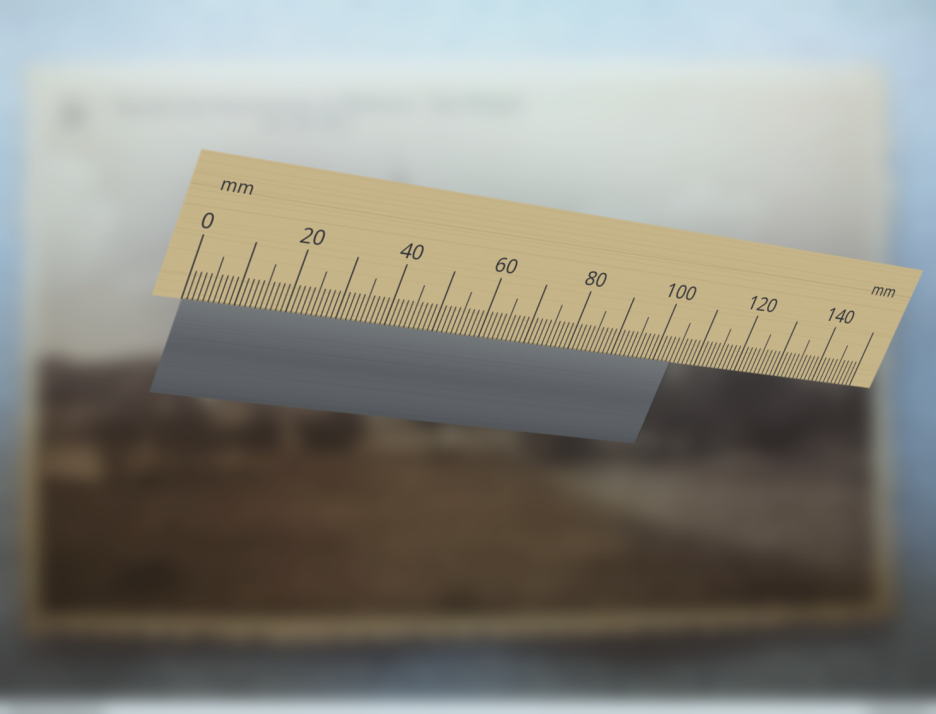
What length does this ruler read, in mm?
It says 104 mm
